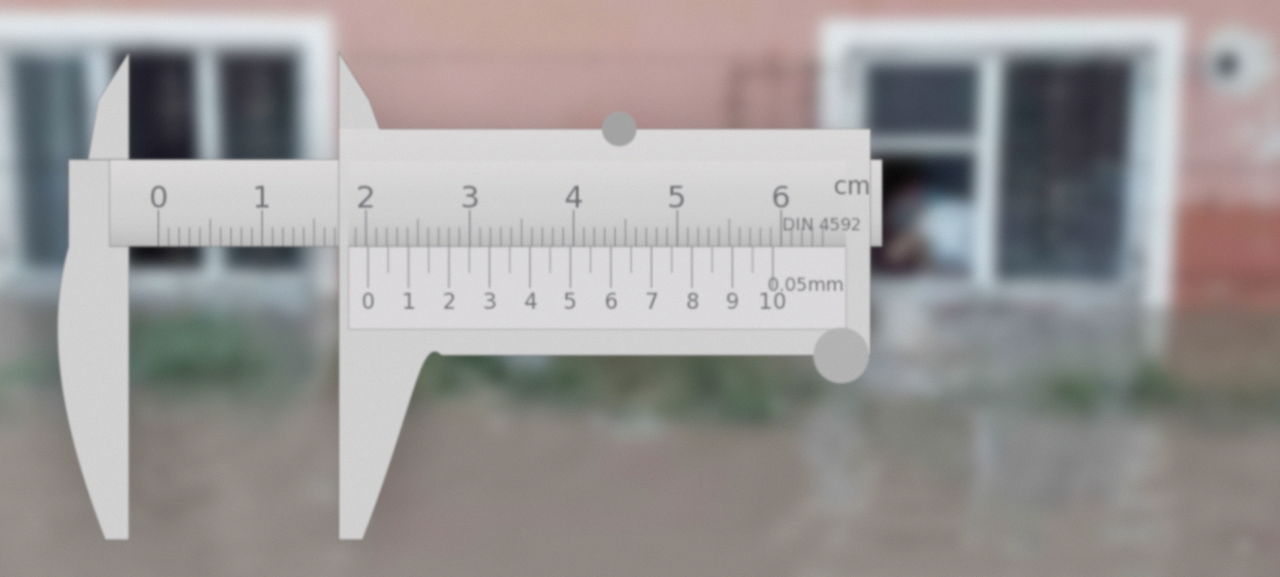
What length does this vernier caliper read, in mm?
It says 20.2 mm
